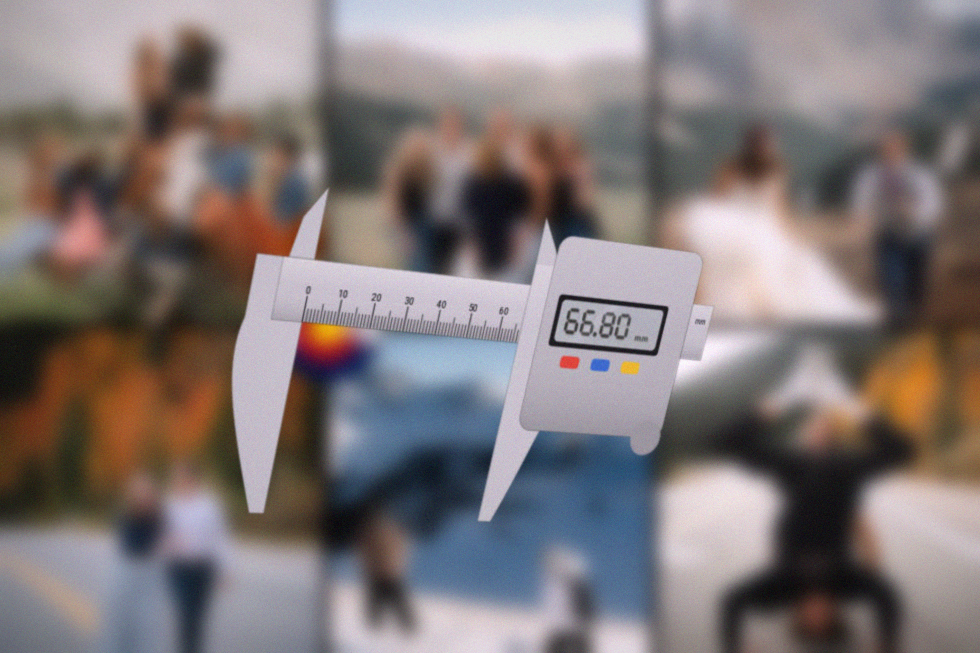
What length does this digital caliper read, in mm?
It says 66.80 mm
